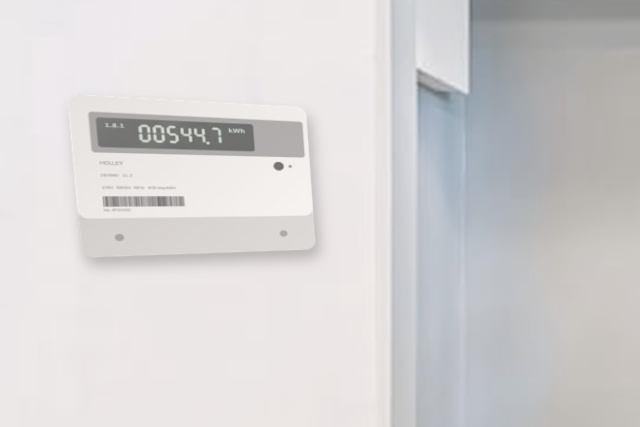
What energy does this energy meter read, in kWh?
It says 544.7 kWh
